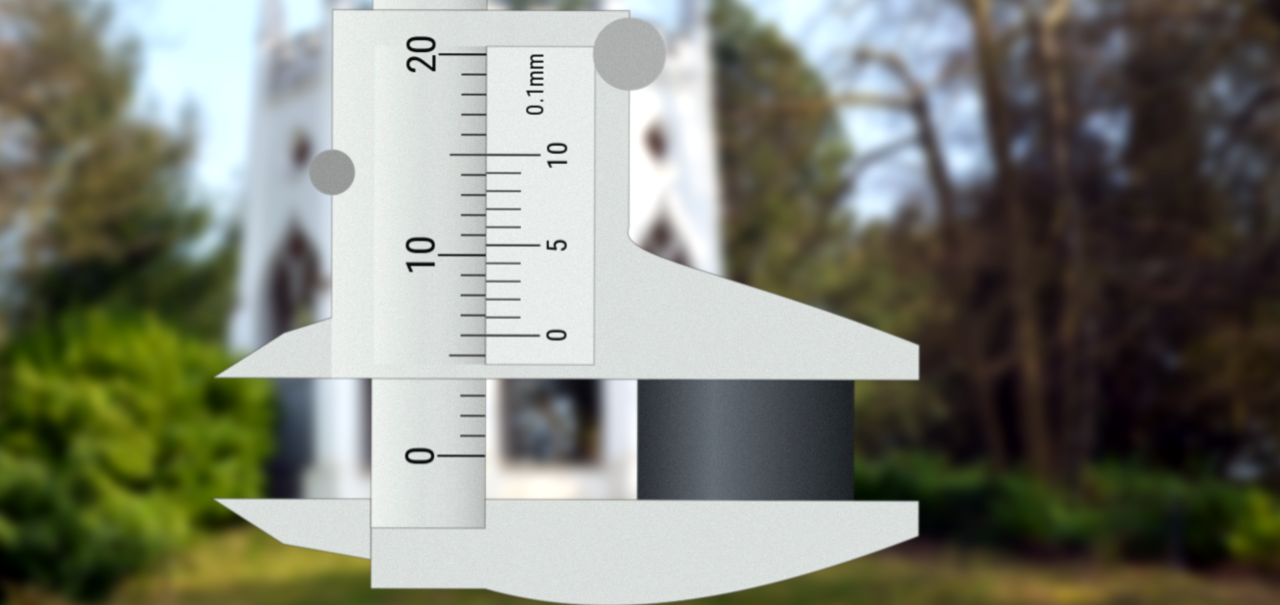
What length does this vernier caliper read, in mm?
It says 6.0 mm
